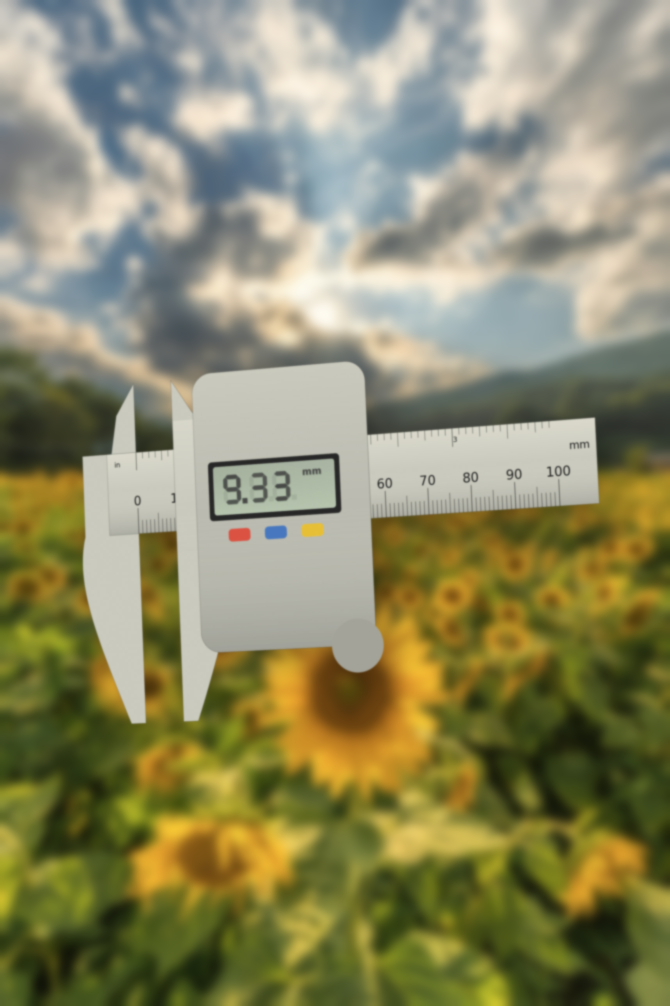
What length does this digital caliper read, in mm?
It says 9.33 mm
